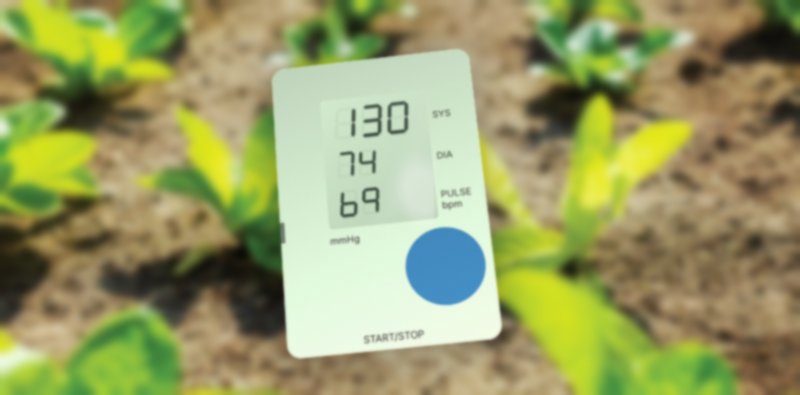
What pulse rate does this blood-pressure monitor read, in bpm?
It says 69 bpm
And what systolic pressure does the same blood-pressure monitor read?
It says 130 mmHg
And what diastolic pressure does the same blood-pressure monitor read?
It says 74 mmHg
